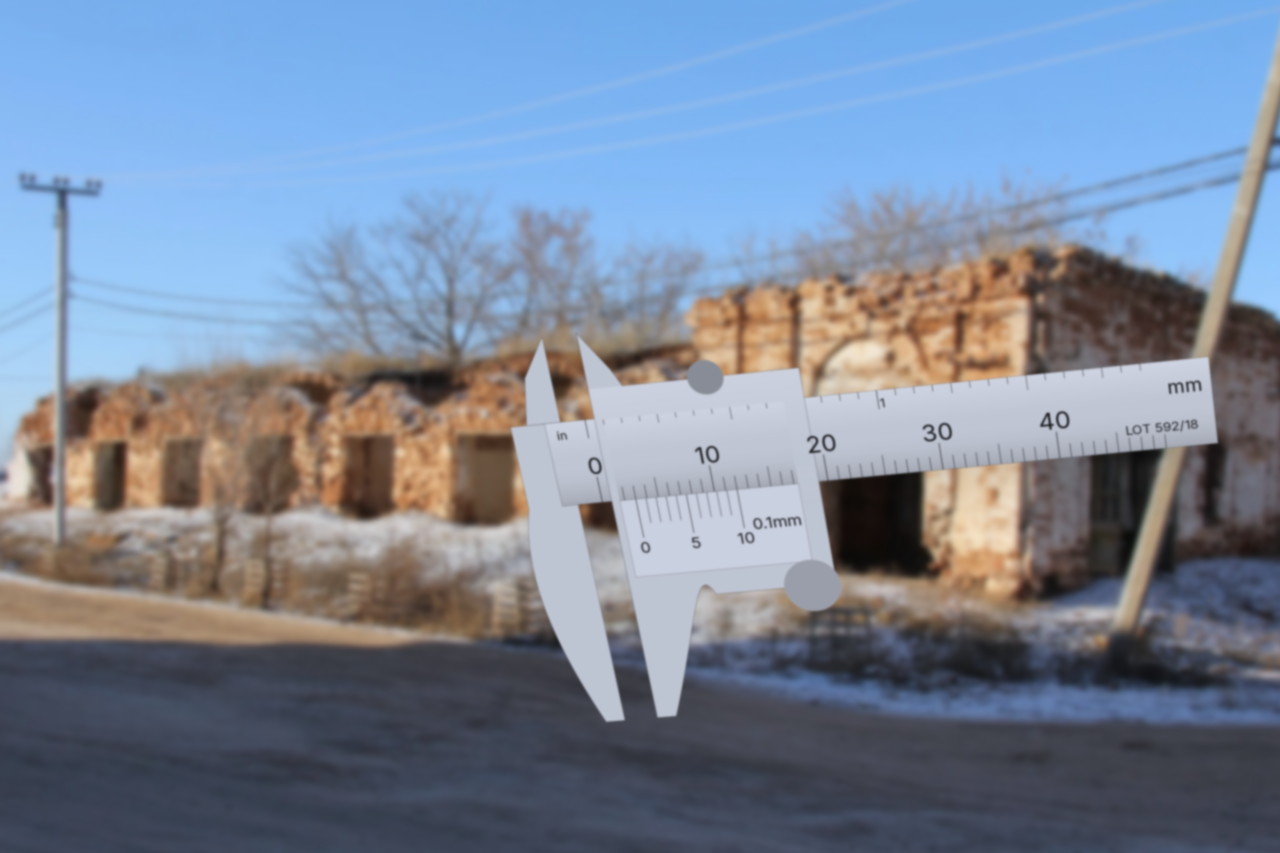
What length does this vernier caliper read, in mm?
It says 3.0 mm
